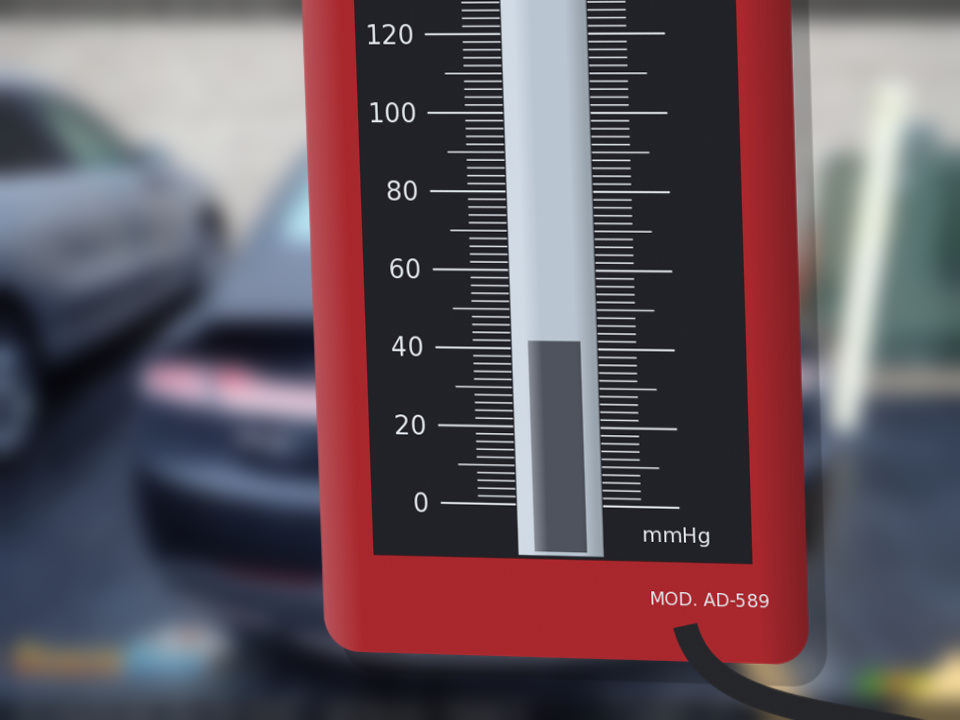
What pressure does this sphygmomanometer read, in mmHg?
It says 42 mmHg
